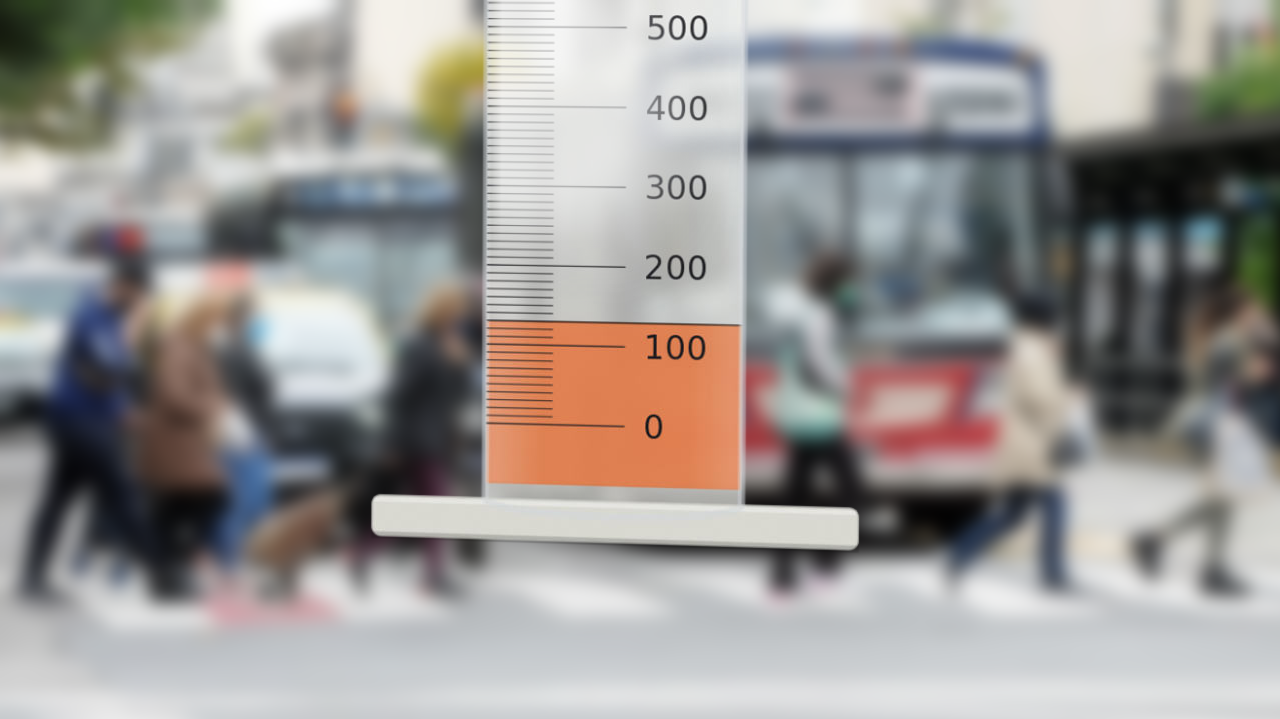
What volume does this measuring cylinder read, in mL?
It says 130 mL
